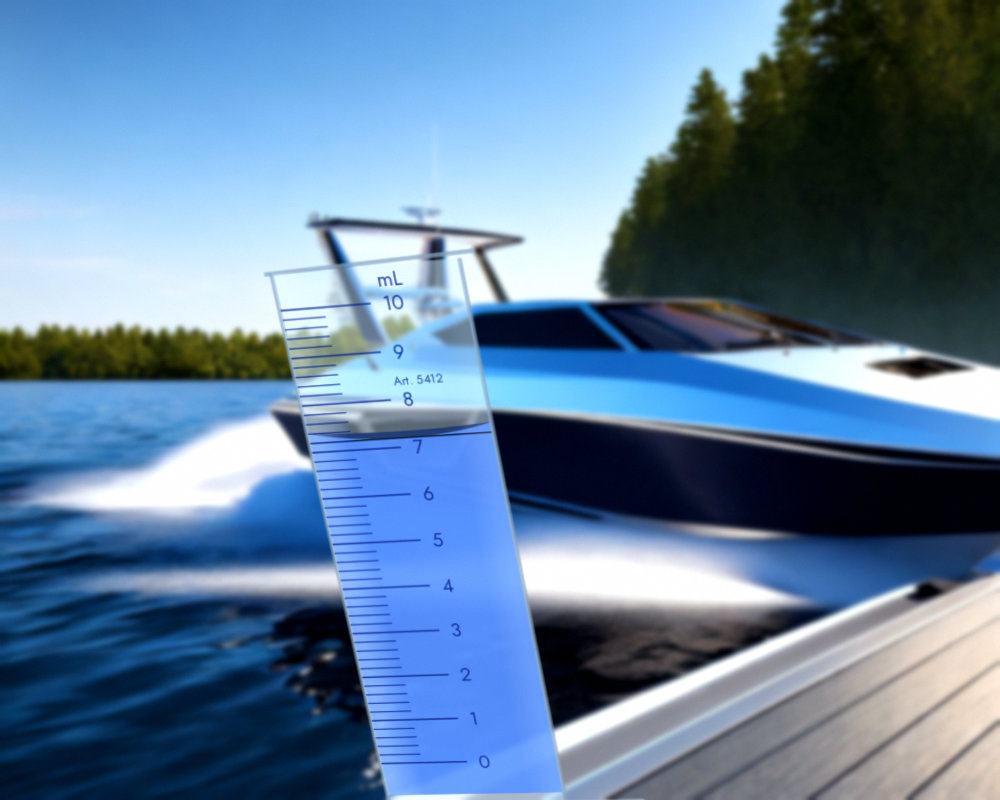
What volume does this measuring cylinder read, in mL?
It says 7.2 mL
